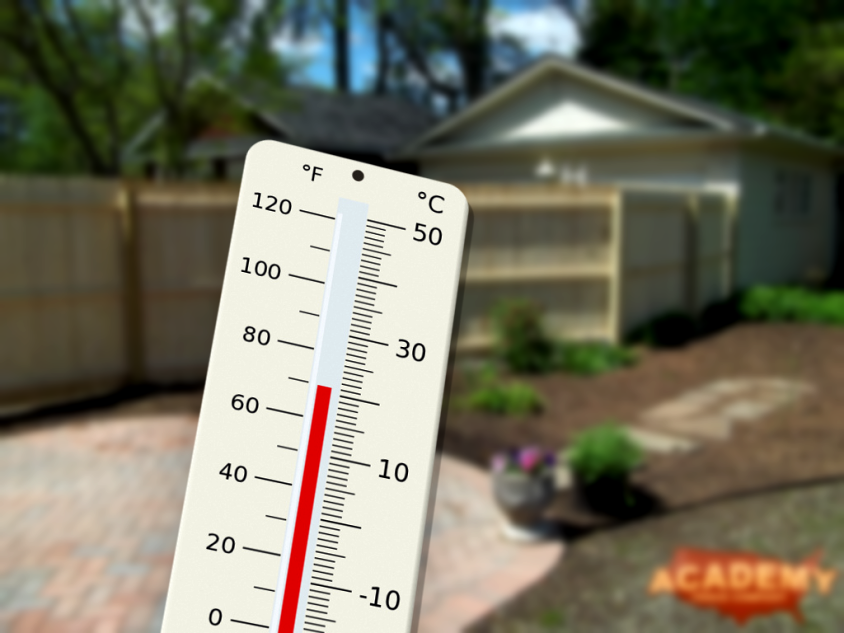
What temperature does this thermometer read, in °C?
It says 21 °C
